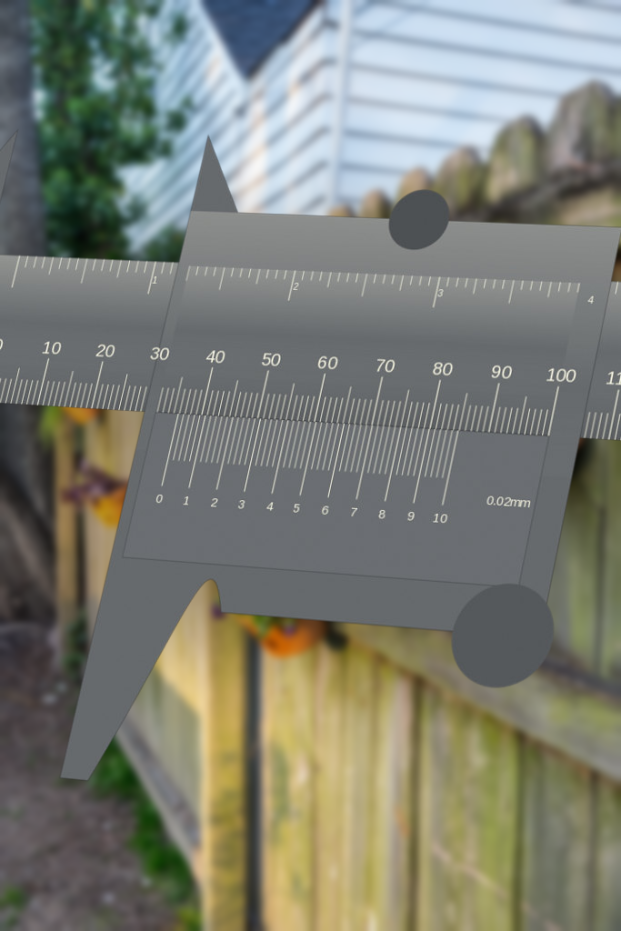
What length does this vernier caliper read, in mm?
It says 35.8 mm
